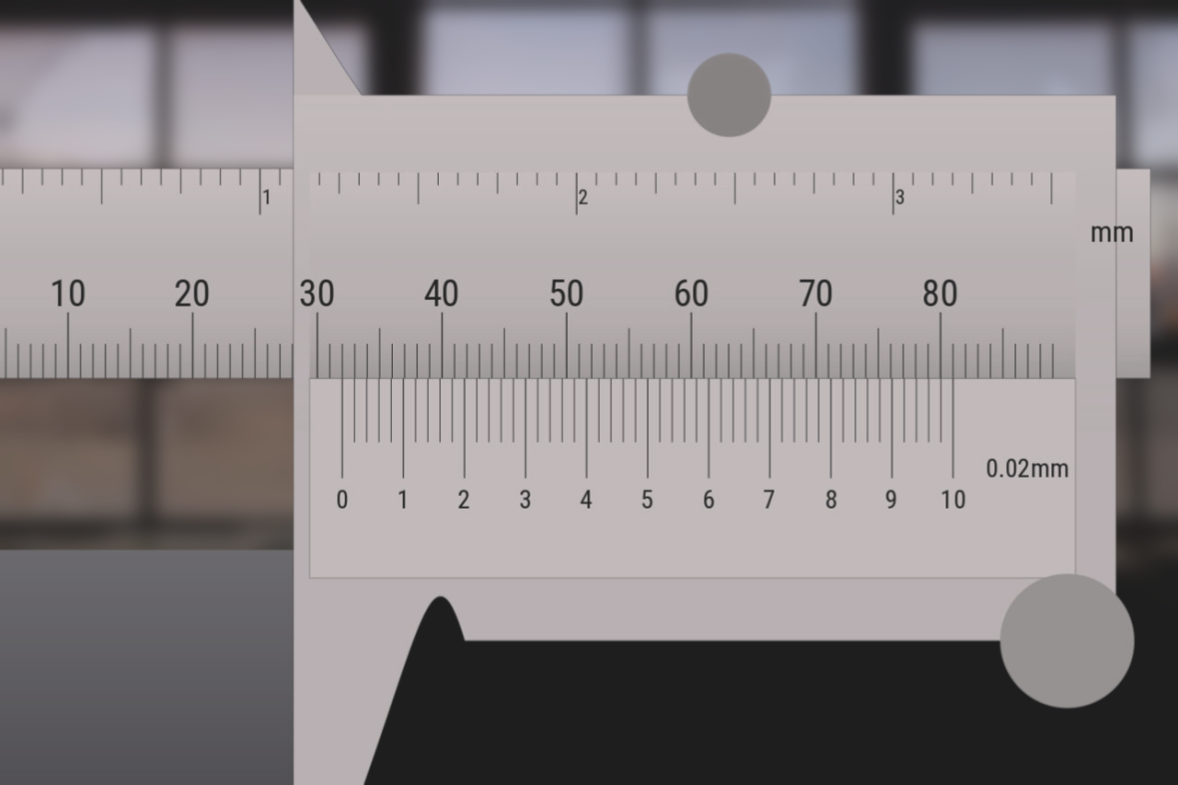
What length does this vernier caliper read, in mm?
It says 32.0 mm
